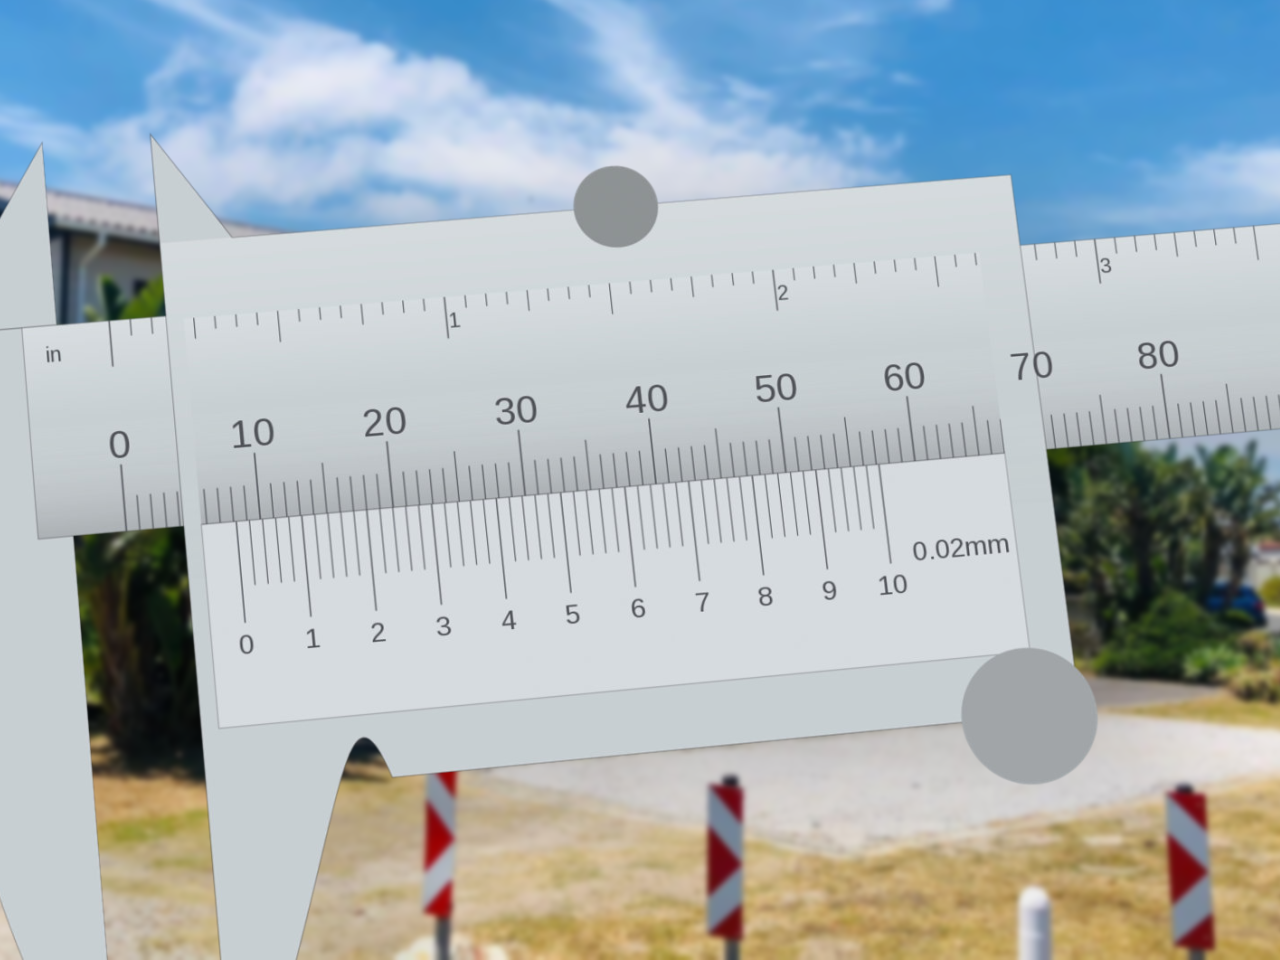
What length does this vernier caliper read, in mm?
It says 8.2 mm
